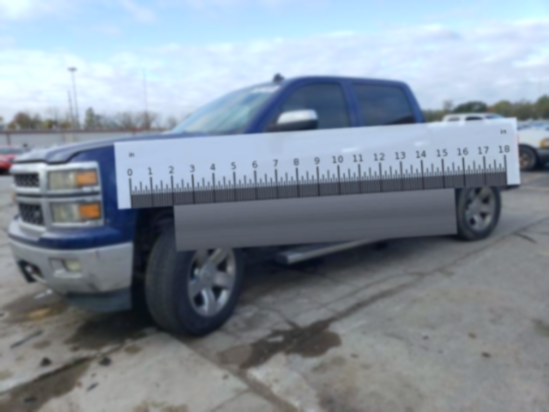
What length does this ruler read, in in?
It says 13.5 in
